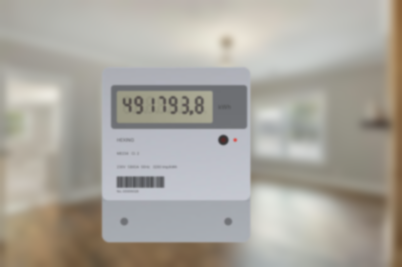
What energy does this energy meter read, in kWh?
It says 491793.8 kWh
